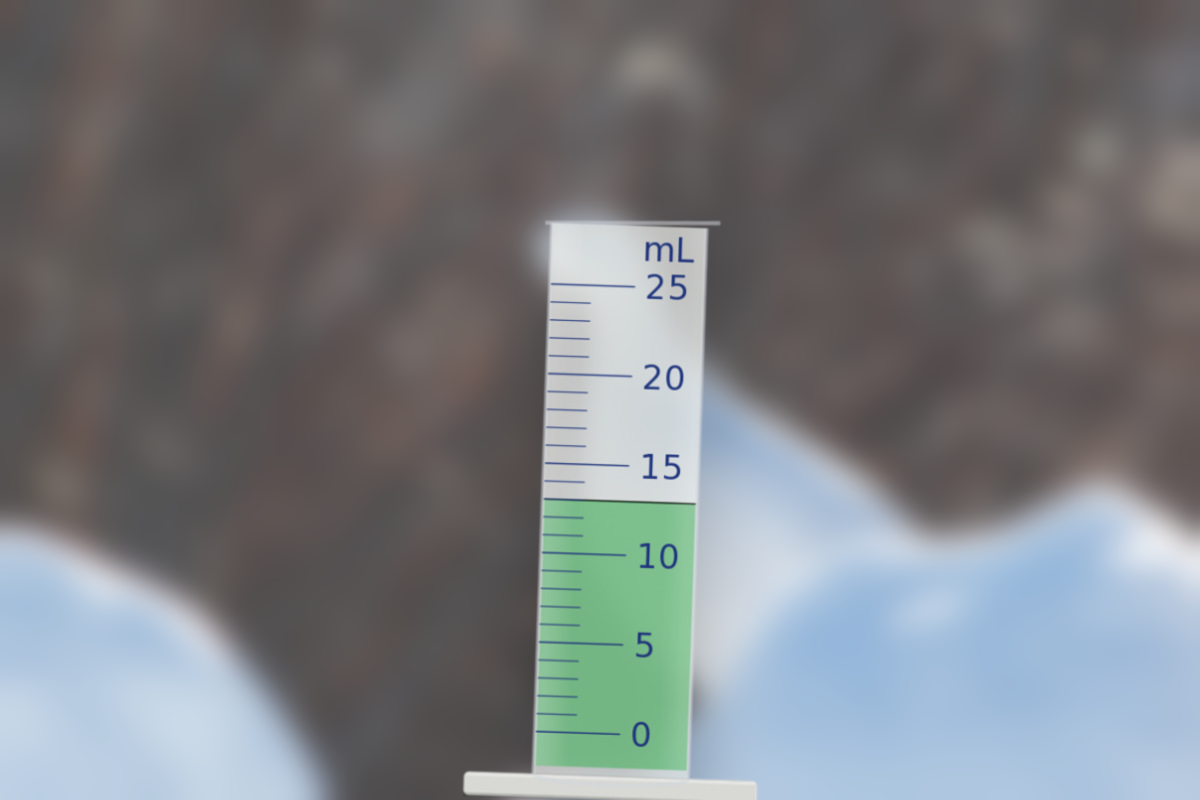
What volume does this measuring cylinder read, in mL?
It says 13 mL
